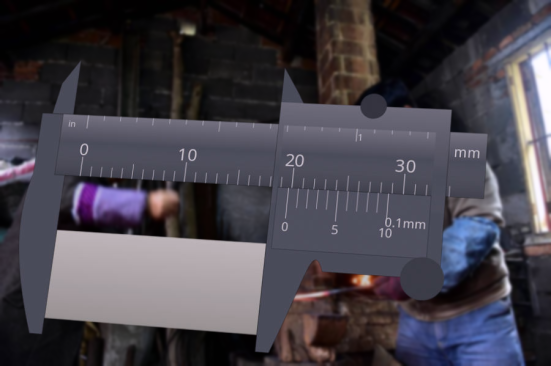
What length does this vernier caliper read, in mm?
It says 19.7 mm
